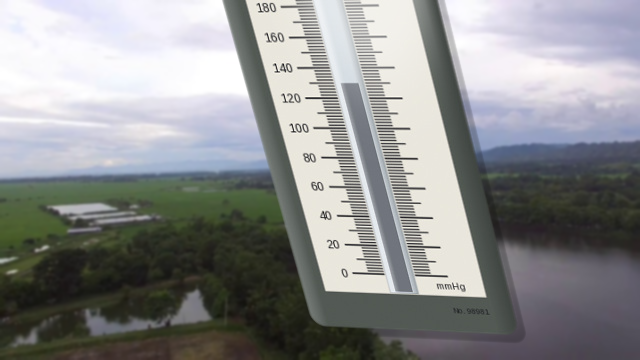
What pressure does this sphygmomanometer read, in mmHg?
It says 130 mmHg
